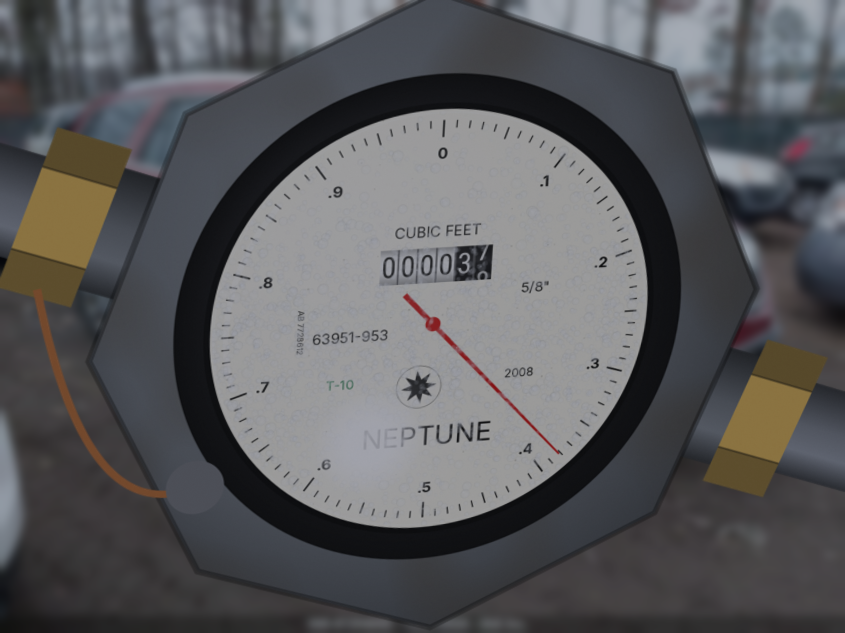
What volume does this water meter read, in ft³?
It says 37.38 ft³
